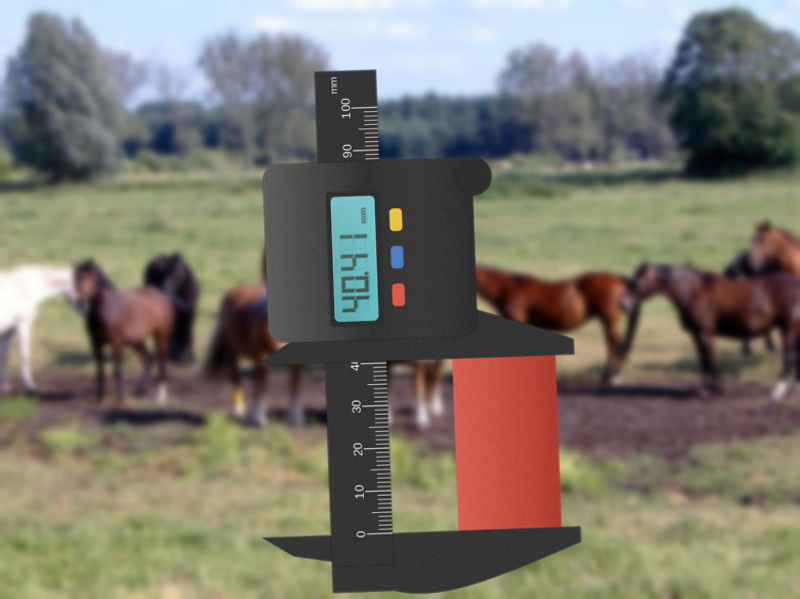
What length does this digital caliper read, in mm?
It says 40.41 mm
